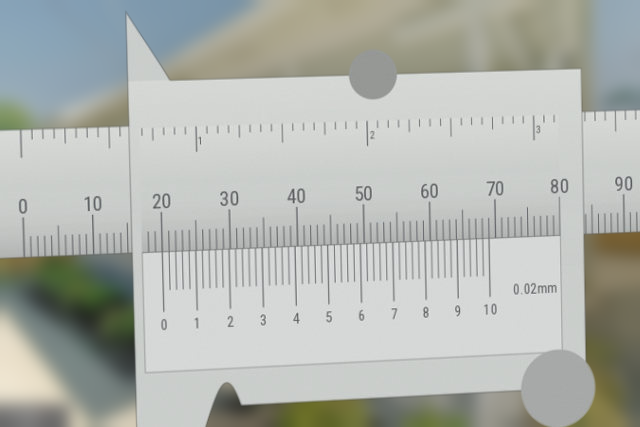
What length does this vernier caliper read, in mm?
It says 20.0 mm
